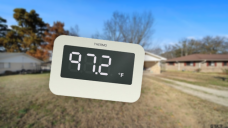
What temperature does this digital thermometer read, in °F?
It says 97.2 °F
